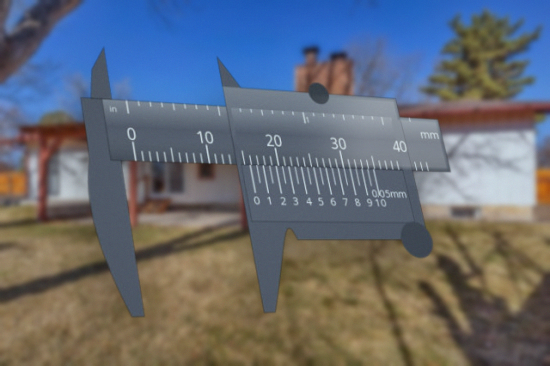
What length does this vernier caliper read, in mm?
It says 15.8 mm
